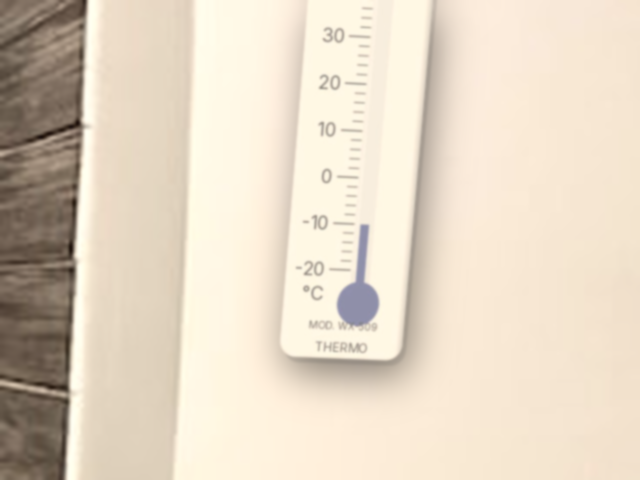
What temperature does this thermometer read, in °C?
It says -10 °C
